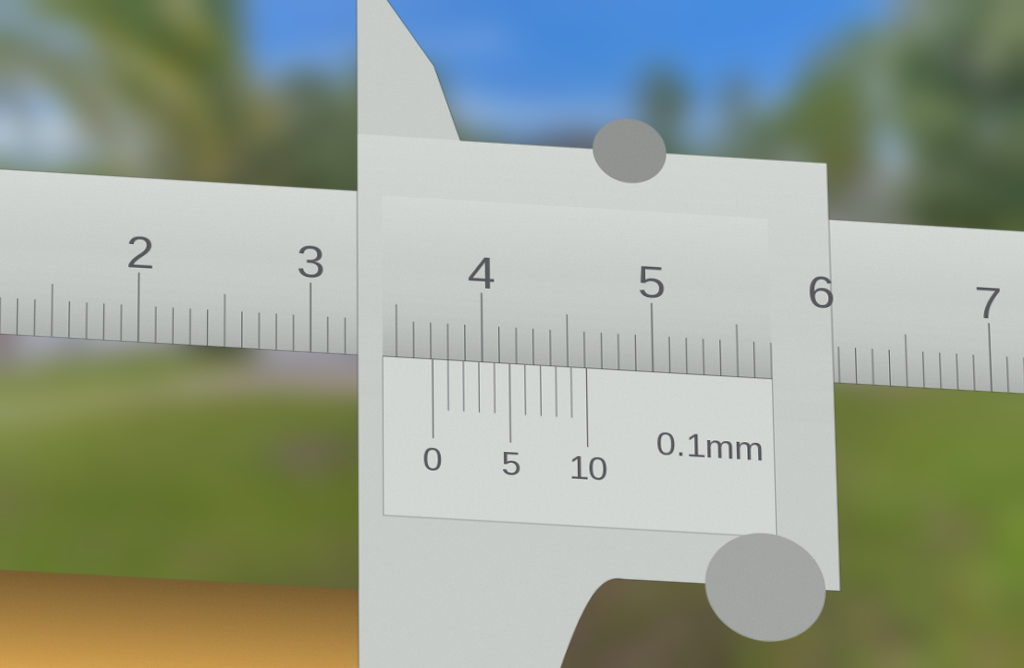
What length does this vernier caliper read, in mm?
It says 37.1 mm
